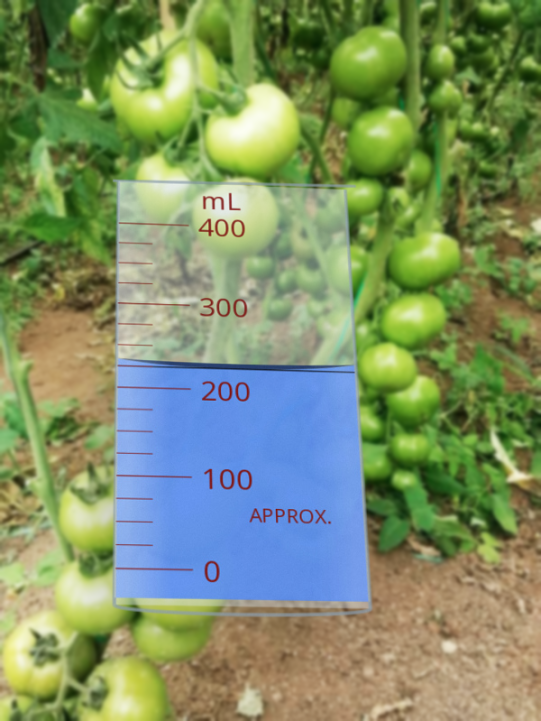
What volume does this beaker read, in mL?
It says 225 mL
